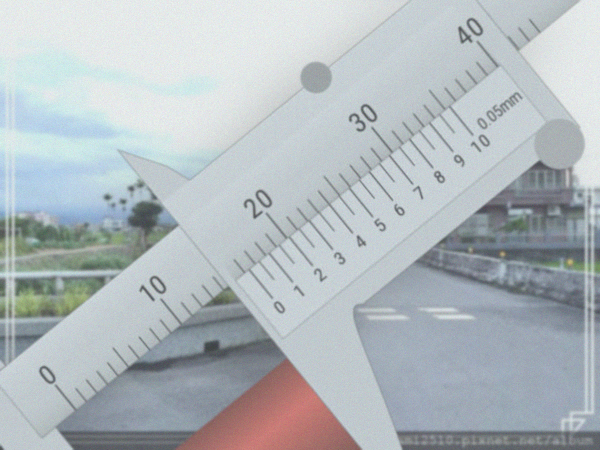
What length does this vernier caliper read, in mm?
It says 16.4 mm
